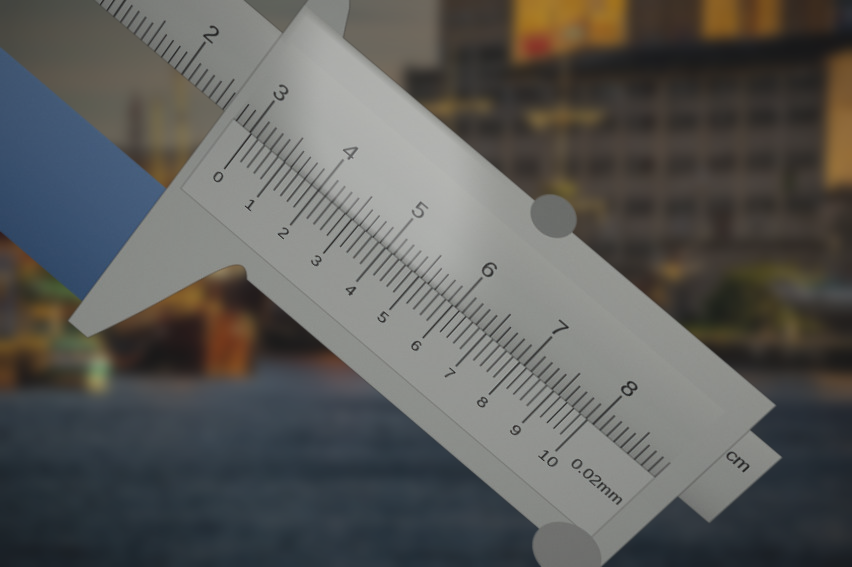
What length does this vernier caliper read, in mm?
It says 30.2 mm
